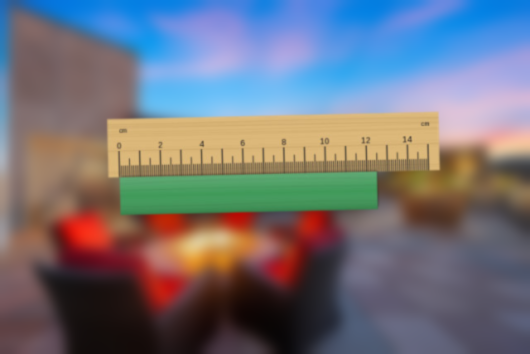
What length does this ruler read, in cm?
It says 12.5 cm
